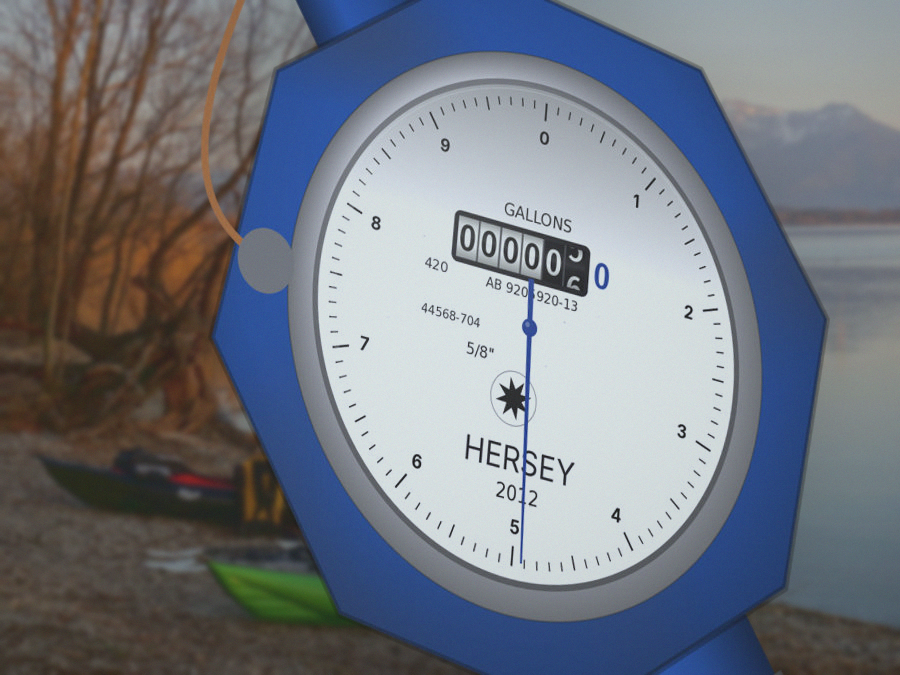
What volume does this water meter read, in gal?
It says 54.9 gal
